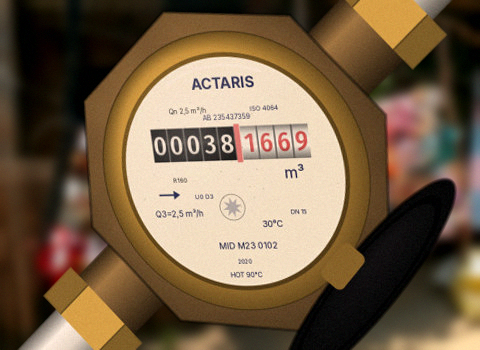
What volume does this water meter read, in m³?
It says 38.1669 m³
